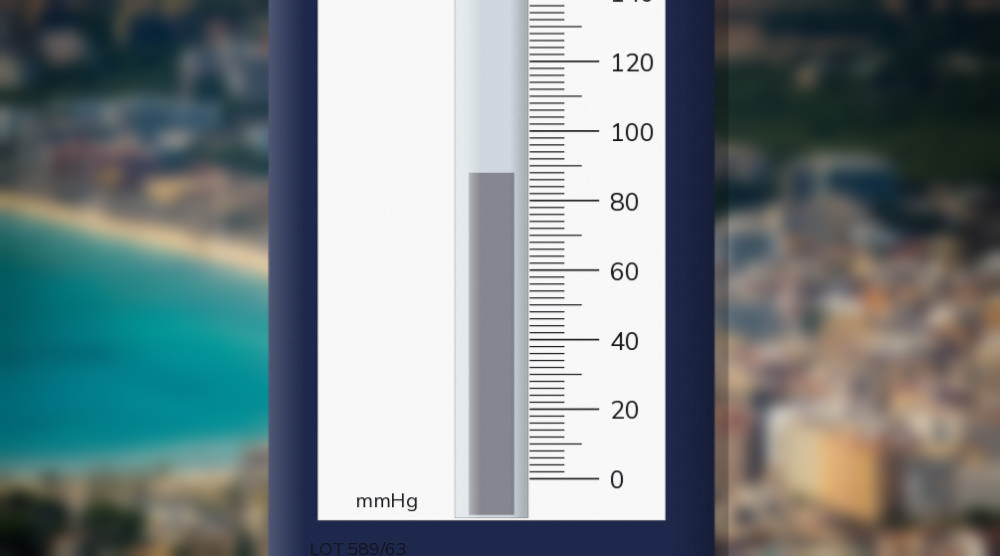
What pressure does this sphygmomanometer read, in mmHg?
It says 88 mmHg
